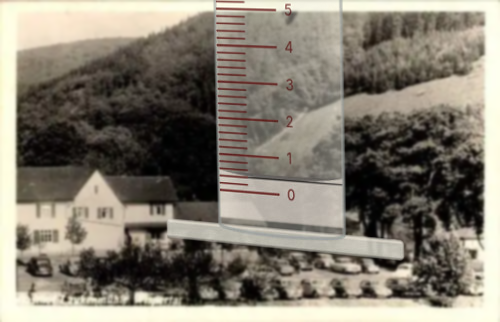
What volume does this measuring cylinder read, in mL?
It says 0.4 mL
